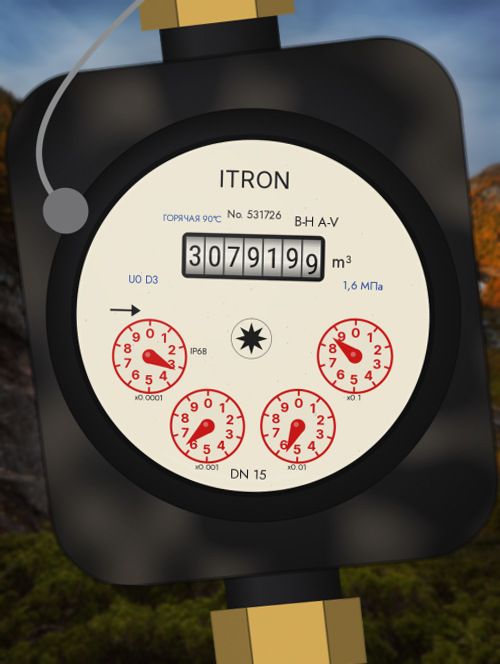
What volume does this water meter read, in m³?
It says 3079198.8563 m³
